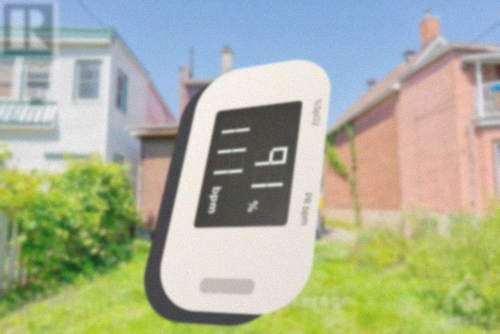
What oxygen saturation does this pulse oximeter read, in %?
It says 91 %
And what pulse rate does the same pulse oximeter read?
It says 111 bpm
